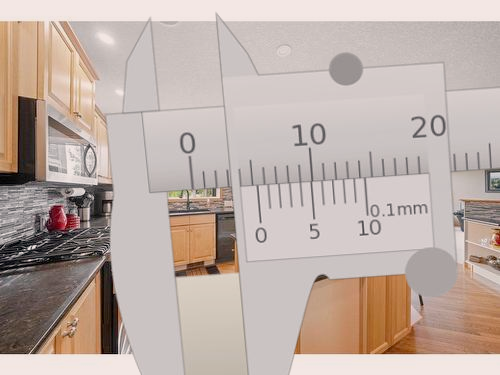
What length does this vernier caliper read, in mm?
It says 5.4 mm
